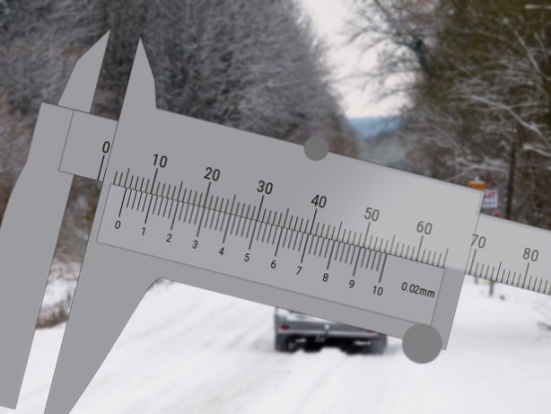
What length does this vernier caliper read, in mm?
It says 5.4 mm
